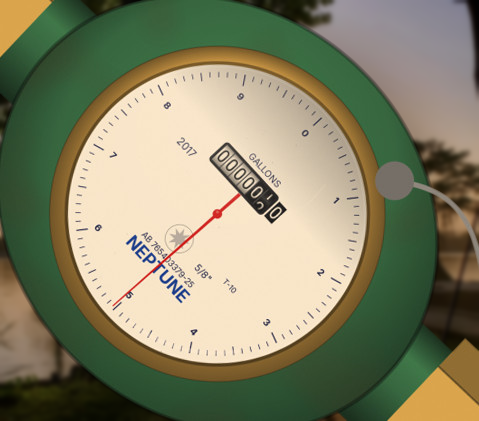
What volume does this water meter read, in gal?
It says 15.0 gal
